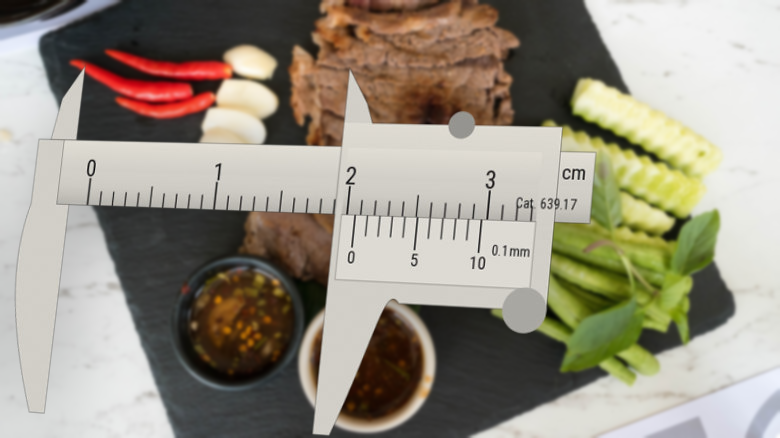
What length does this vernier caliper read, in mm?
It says 20.6 mm
